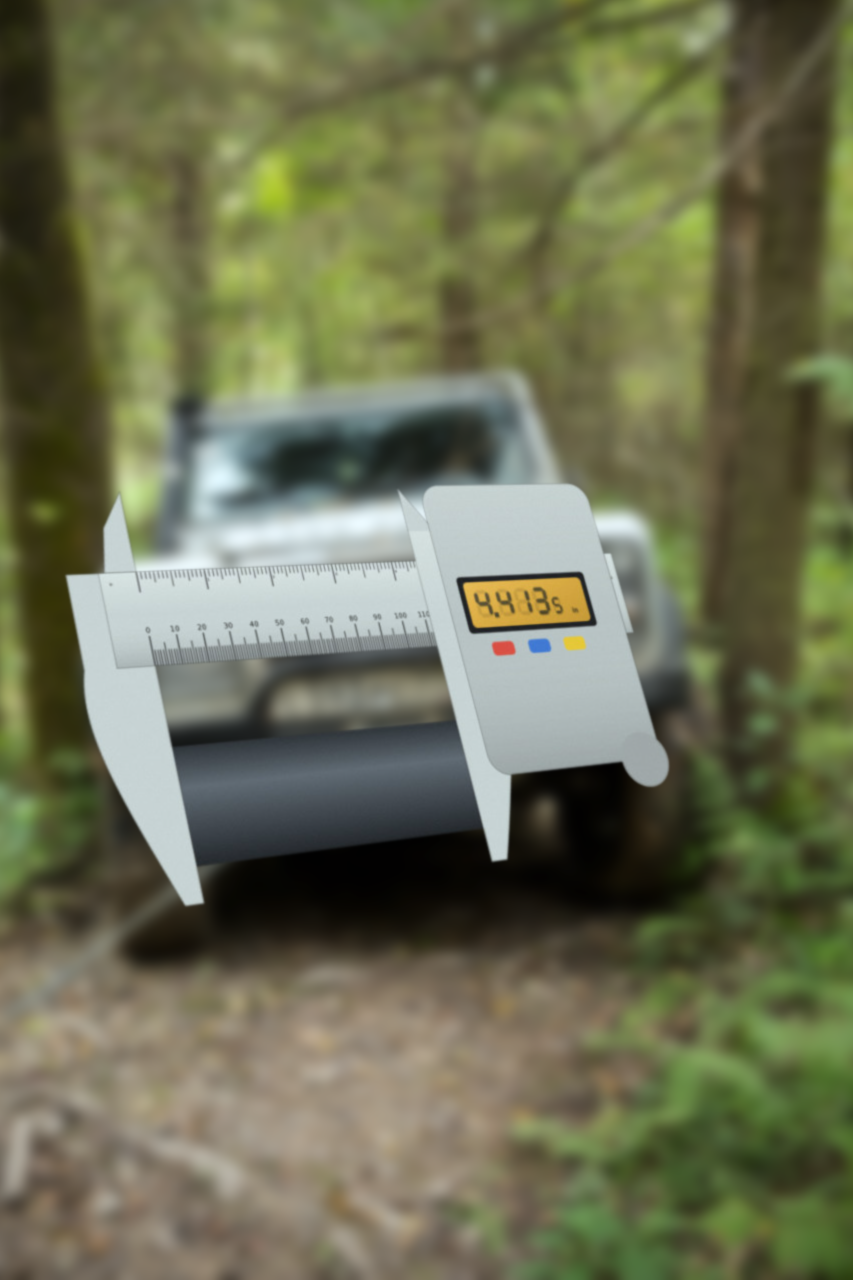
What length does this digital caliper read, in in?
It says 4.4135 in
